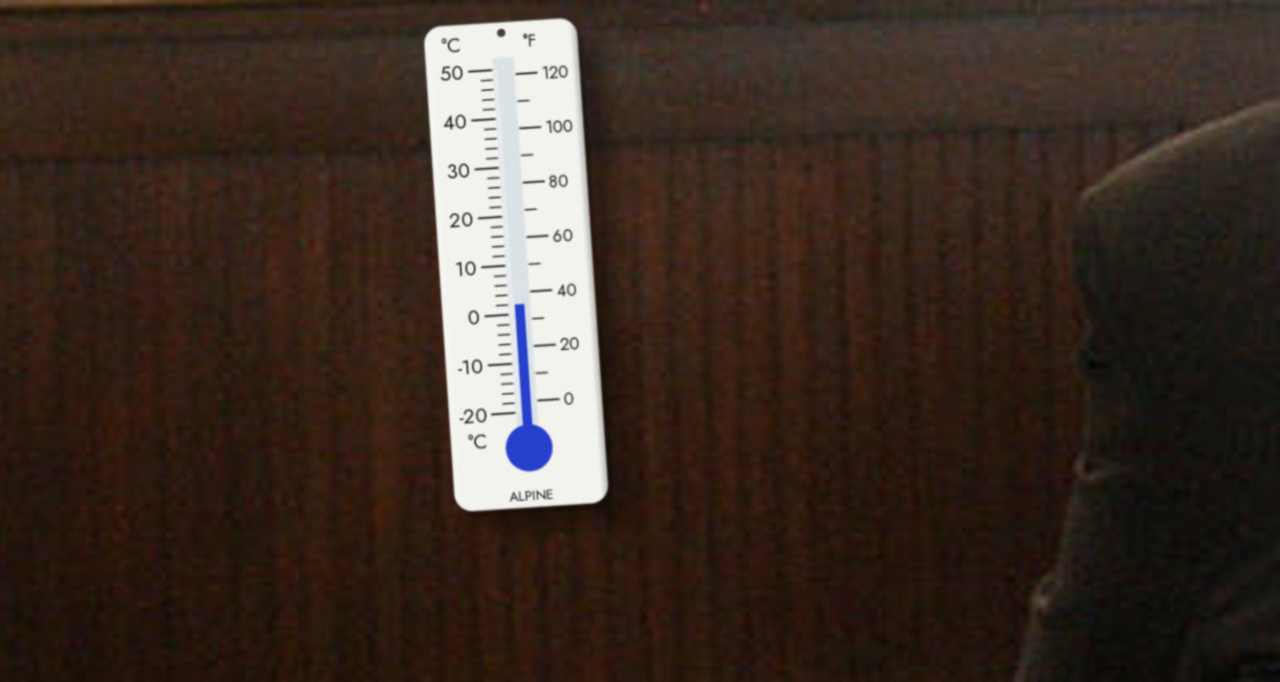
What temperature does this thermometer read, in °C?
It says 2 °C
